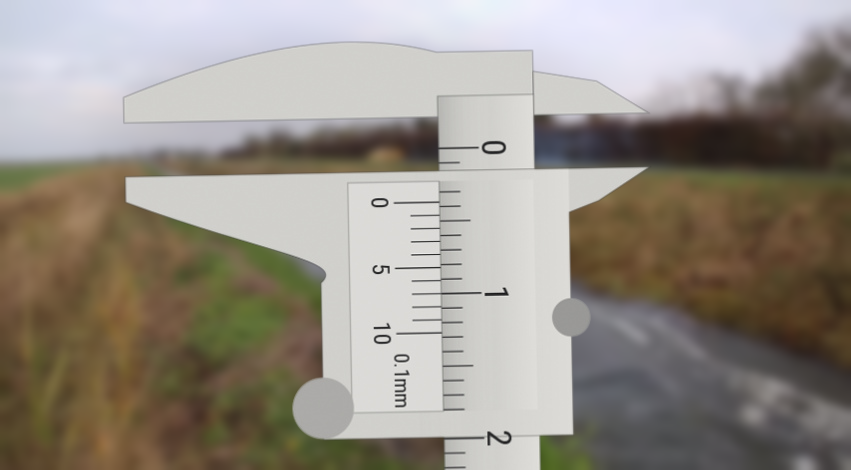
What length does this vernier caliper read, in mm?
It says 3.7 mm
